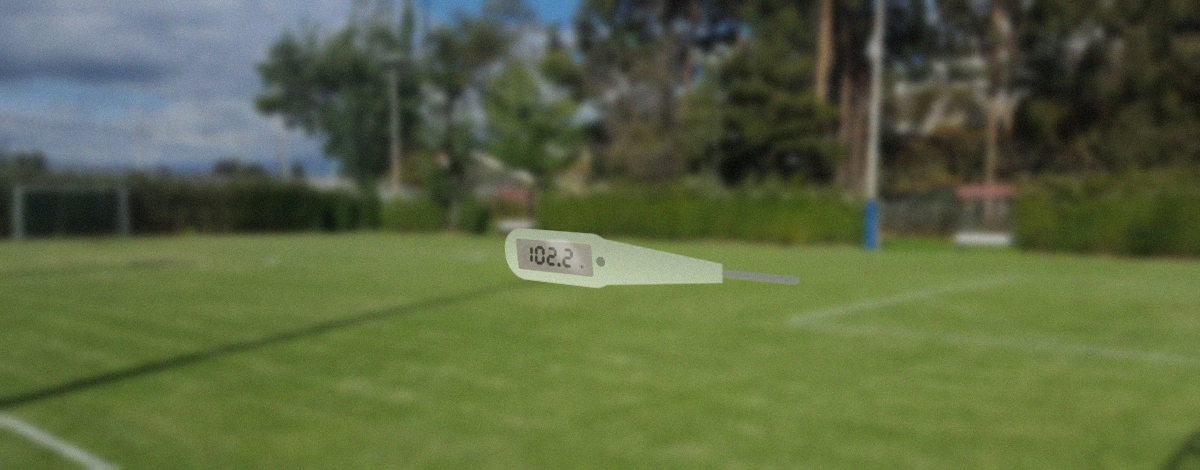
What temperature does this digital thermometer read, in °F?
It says 102.2 °F
